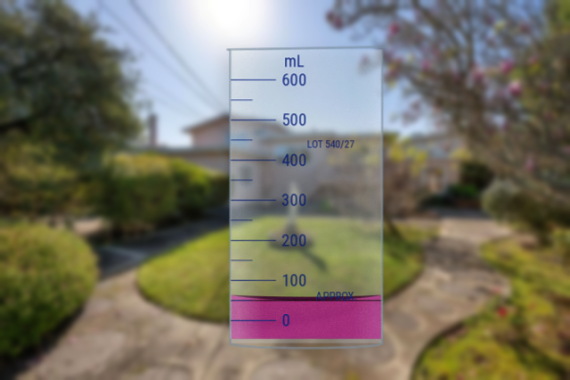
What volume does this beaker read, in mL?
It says 50 mL
